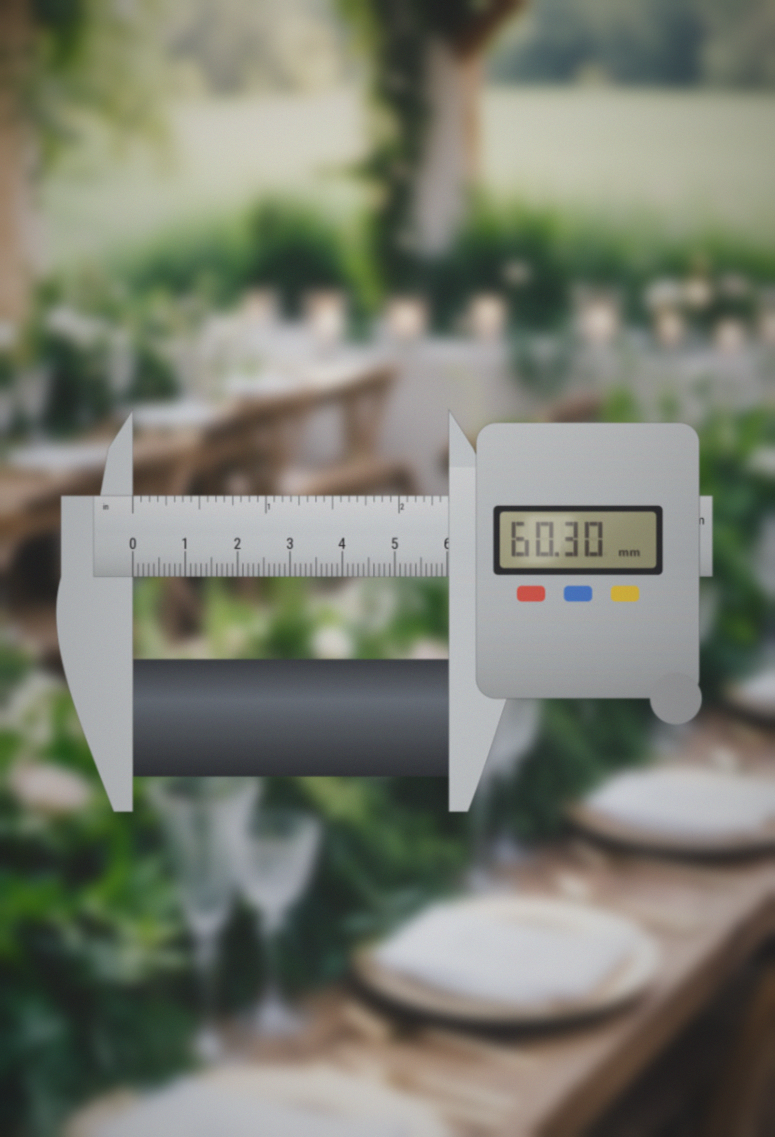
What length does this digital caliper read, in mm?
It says 60.30 mm
